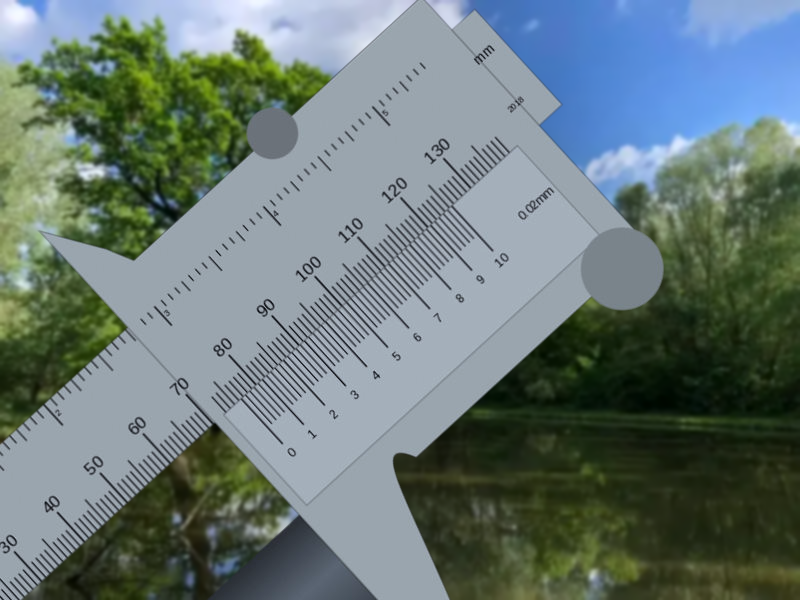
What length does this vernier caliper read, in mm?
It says 76.5 mm
